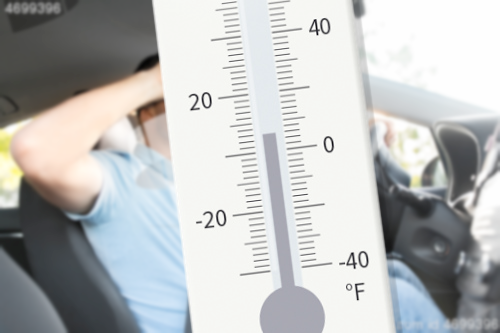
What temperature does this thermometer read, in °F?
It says 6 °F
